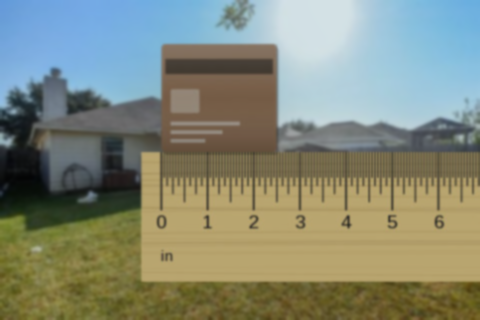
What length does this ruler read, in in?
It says 2.5 in
